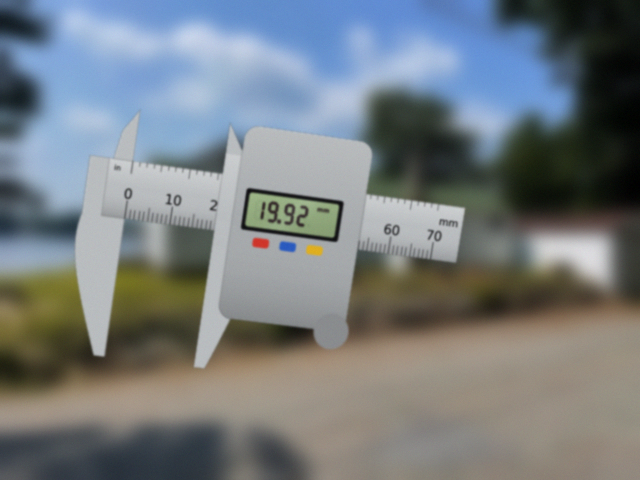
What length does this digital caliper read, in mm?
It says 19.92 mm
